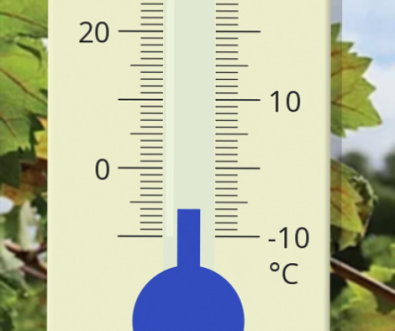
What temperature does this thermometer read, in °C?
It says -6 °C
